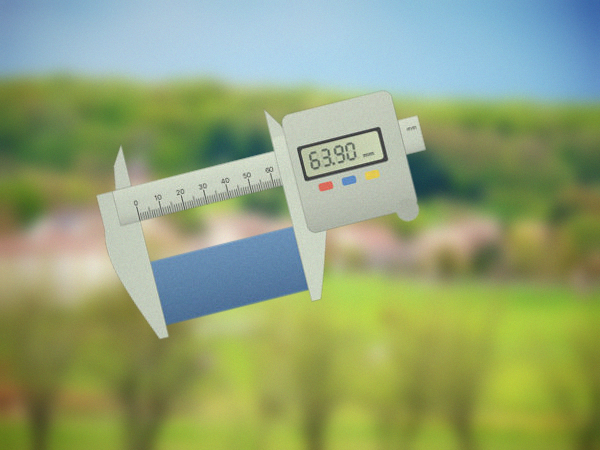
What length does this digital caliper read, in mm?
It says 63.90 mm
